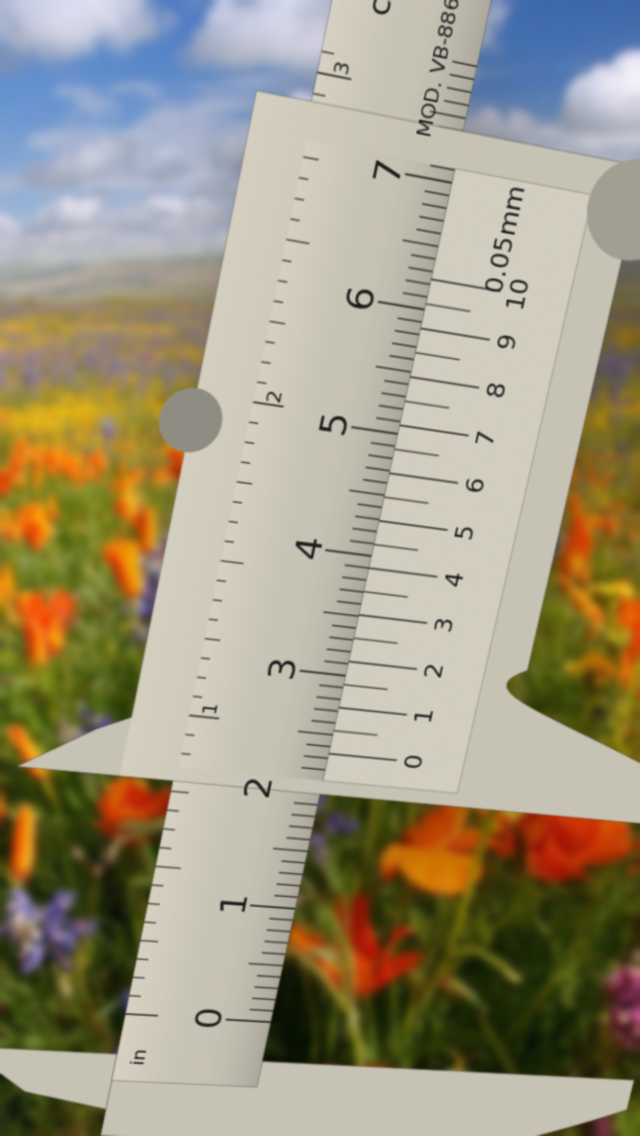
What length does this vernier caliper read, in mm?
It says 23.4 mm
